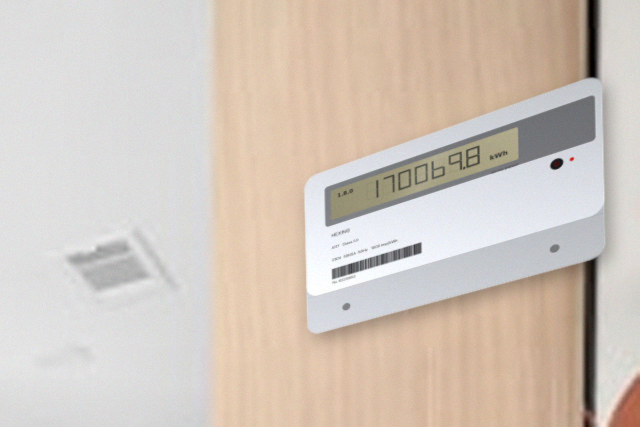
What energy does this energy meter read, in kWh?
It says 170069.8 kWh
